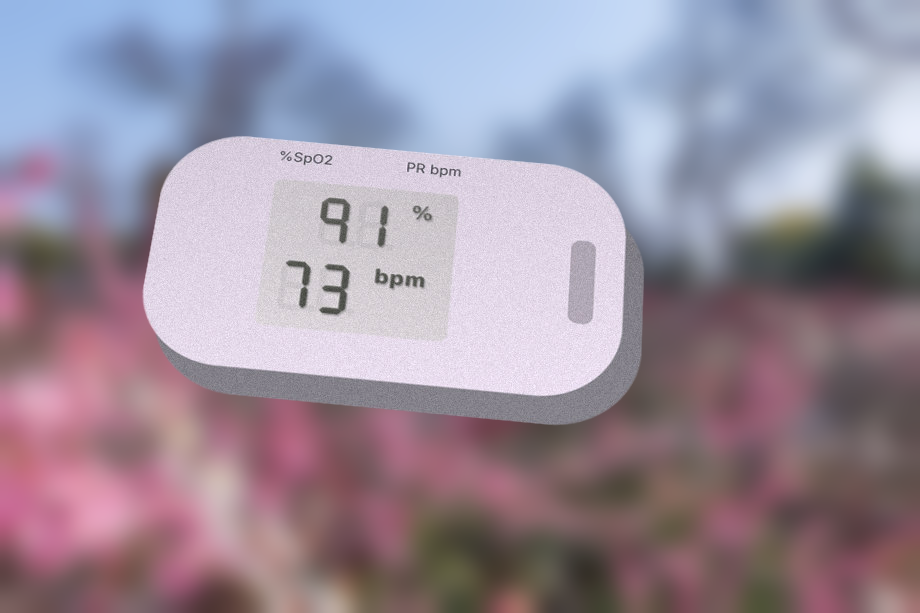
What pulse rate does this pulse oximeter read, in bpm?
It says 73 bpm
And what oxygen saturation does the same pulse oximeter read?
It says 91 %
